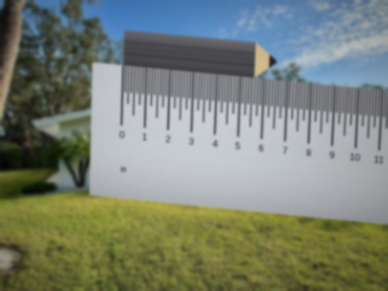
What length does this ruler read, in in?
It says 6.5 in
